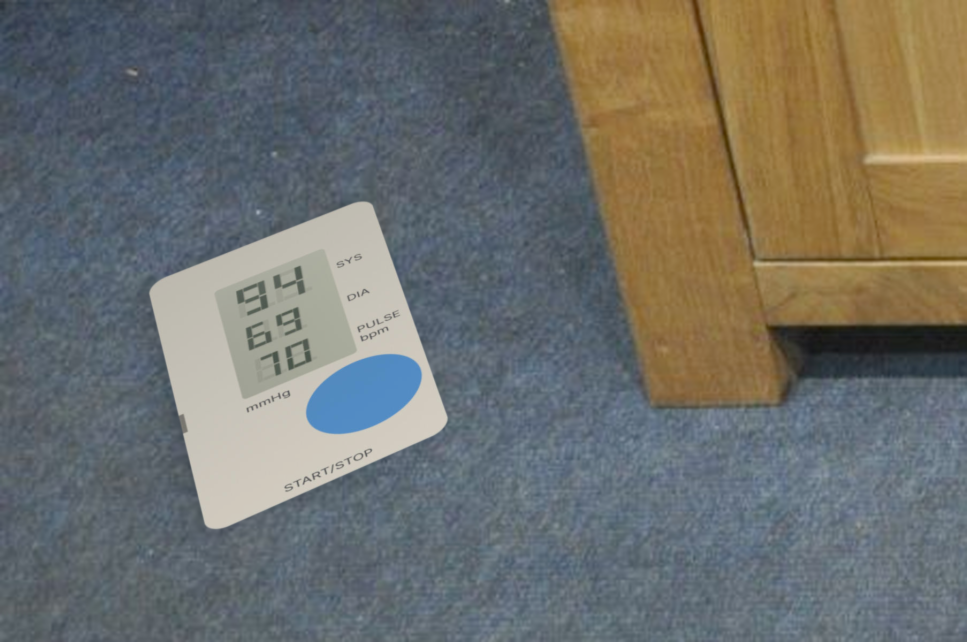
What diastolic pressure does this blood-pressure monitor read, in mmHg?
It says 69 mmHg
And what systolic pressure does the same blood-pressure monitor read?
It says 94 mmHg
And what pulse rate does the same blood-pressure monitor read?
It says 70 bpm
